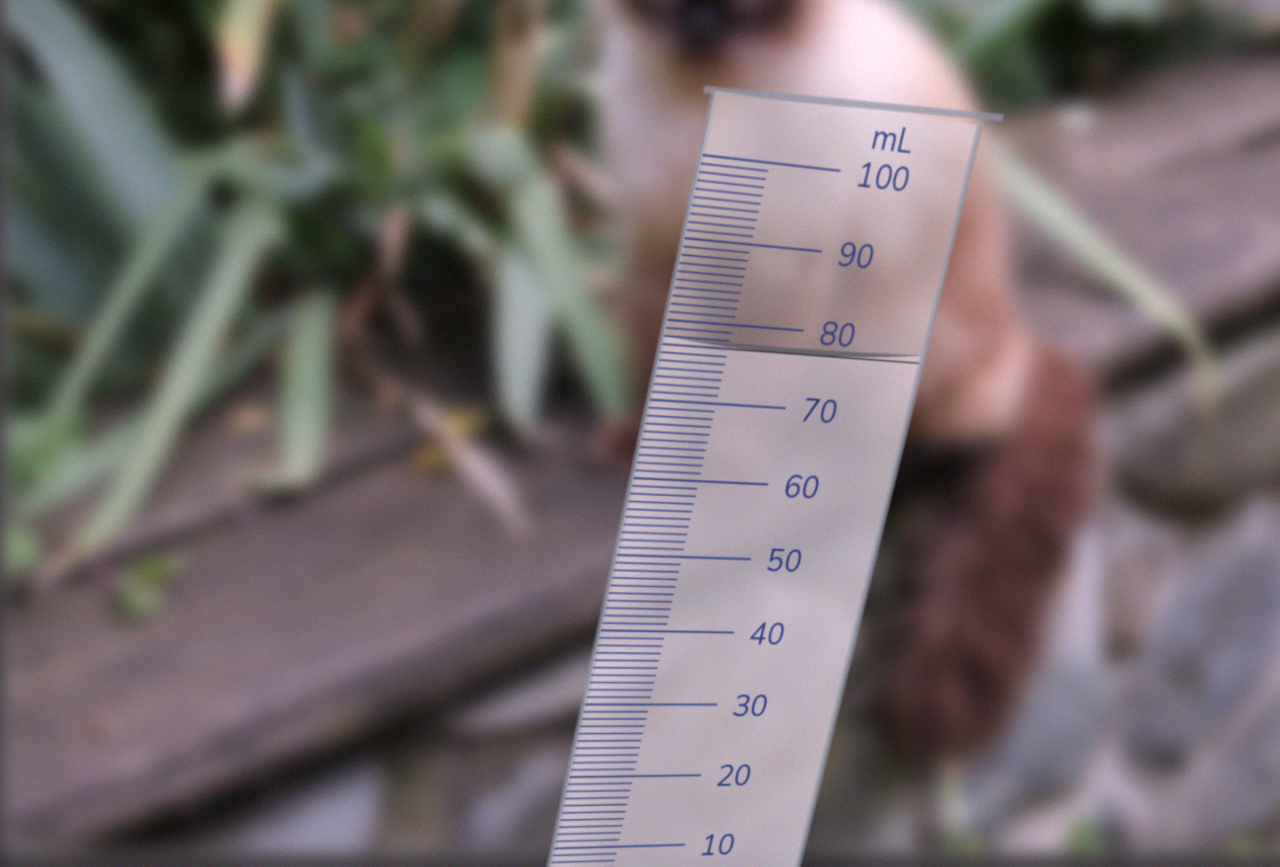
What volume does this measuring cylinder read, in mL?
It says 77 mL
